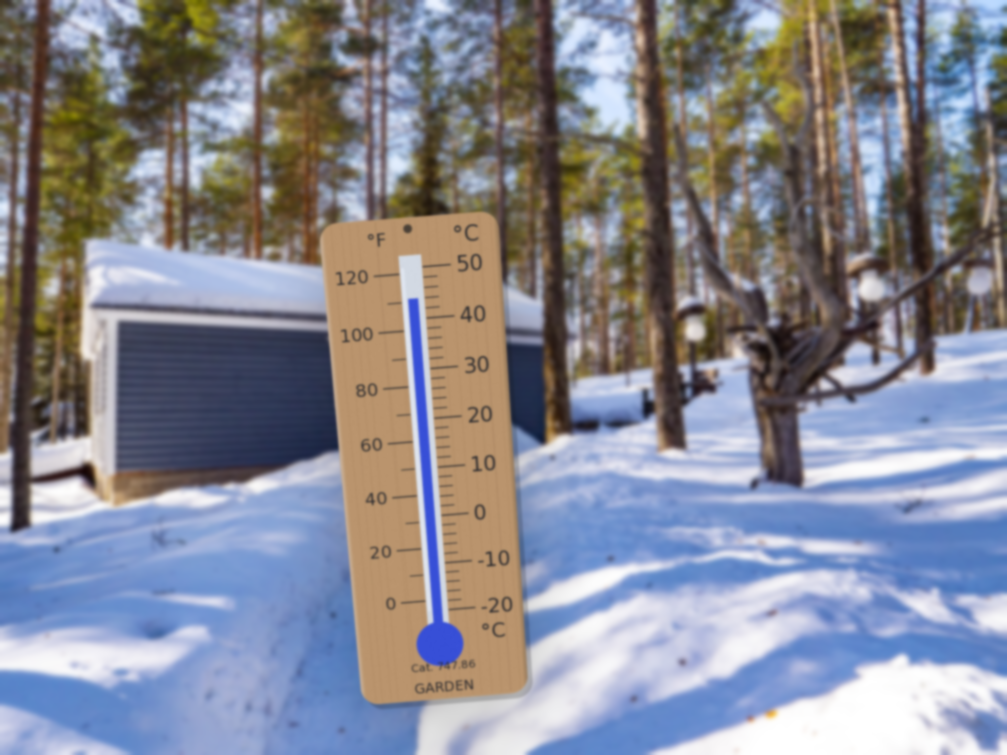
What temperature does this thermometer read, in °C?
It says 44 °C
